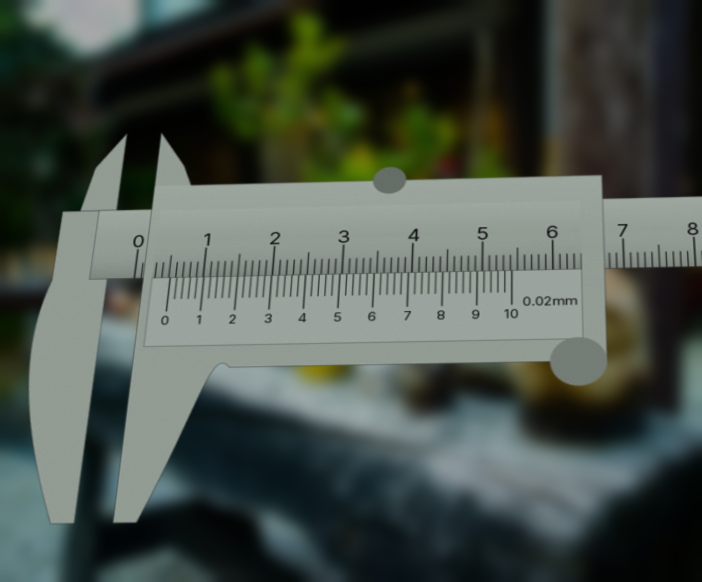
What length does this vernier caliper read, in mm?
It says 5.2 mm
